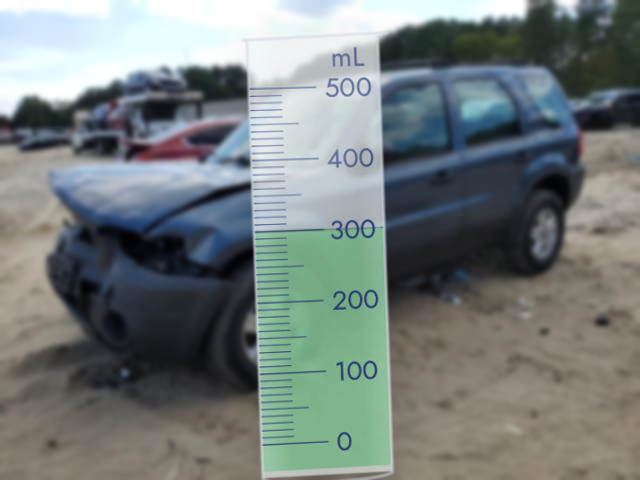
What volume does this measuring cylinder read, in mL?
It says 300 mL
